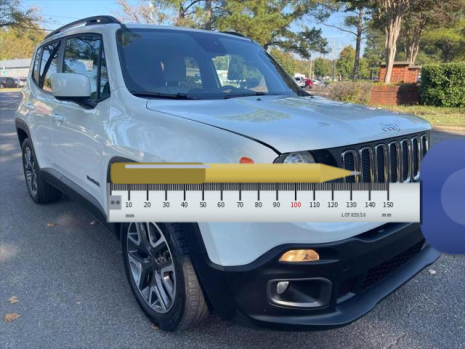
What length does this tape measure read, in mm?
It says 135 mm
